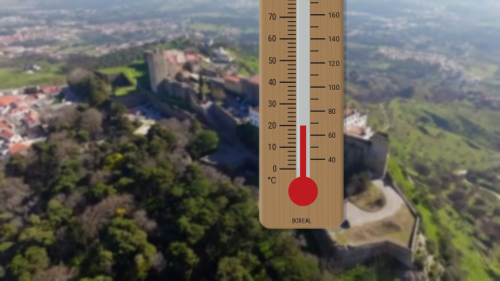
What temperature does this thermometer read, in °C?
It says 20 °C
